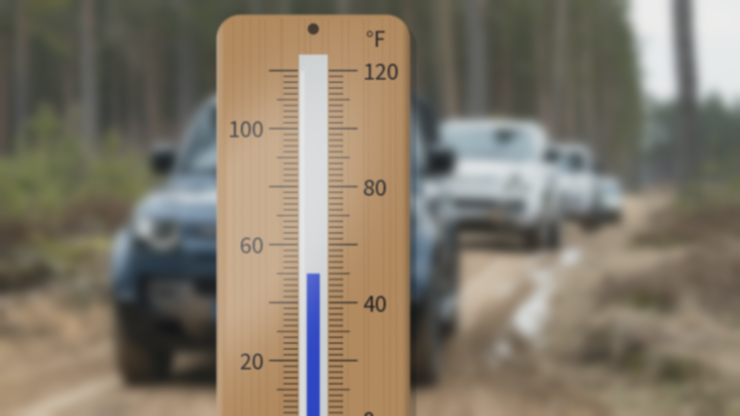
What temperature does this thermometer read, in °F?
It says 50 °F
